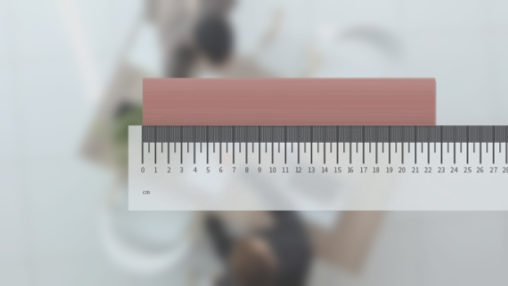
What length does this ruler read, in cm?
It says 22.5 cm
